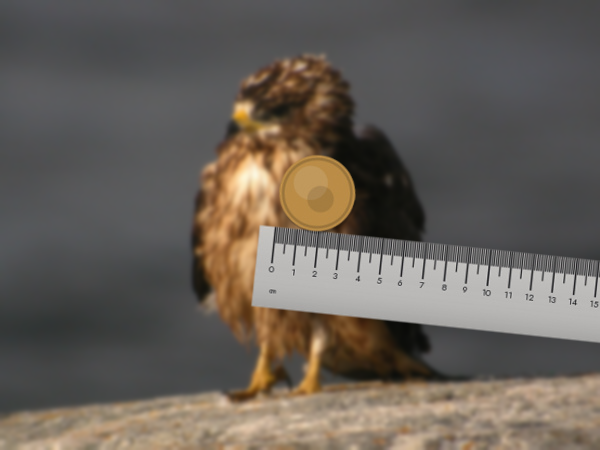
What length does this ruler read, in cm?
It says 3.5 cm
